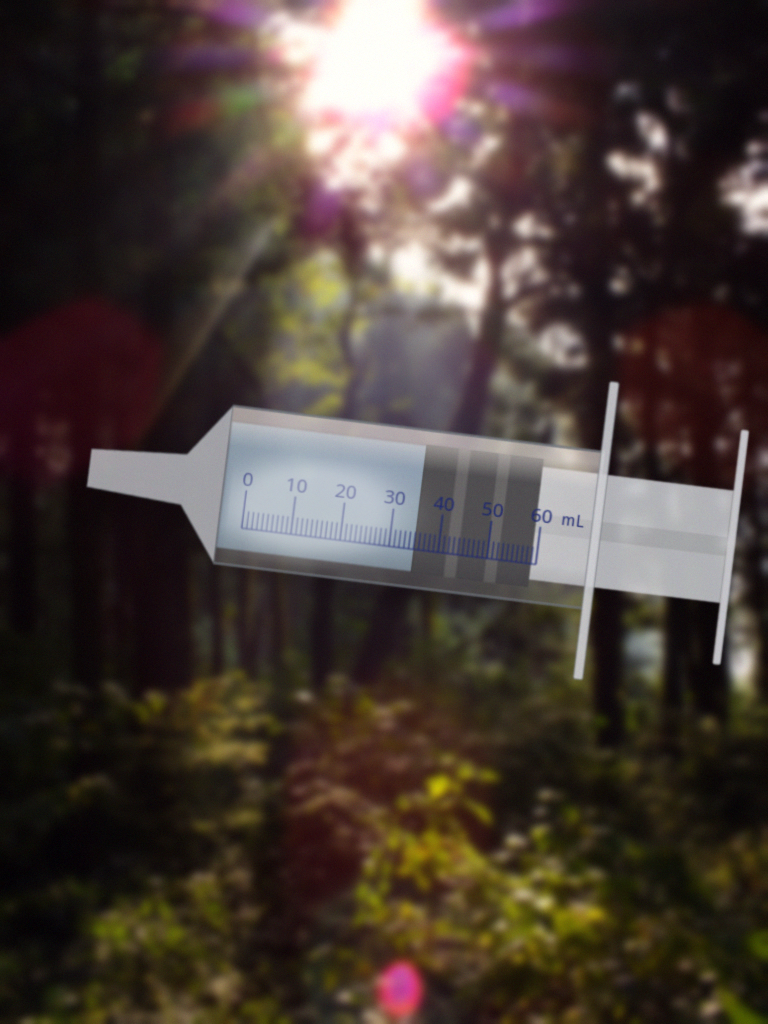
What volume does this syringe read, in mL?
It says 35 mL
